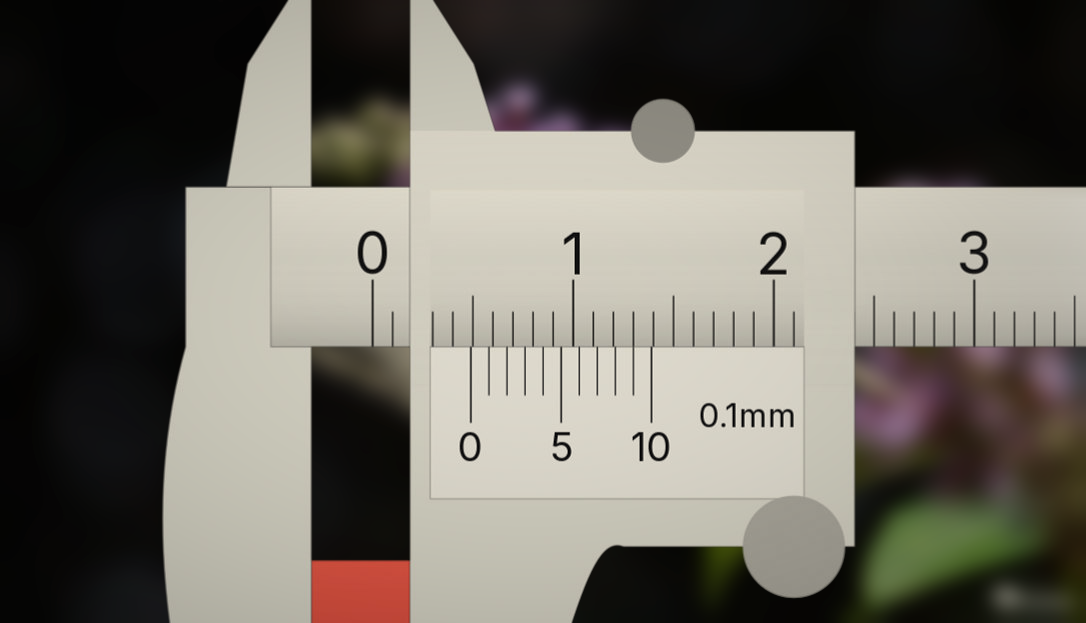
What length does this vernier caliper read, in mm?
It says 4.9 mm
